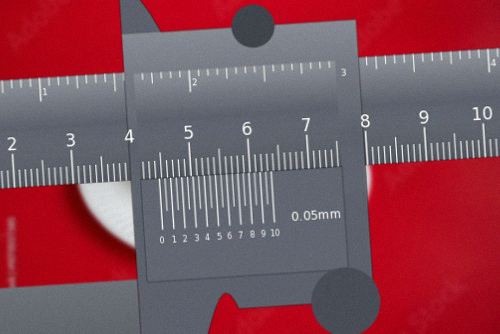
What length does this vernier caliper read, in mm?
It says 44.6 mm
